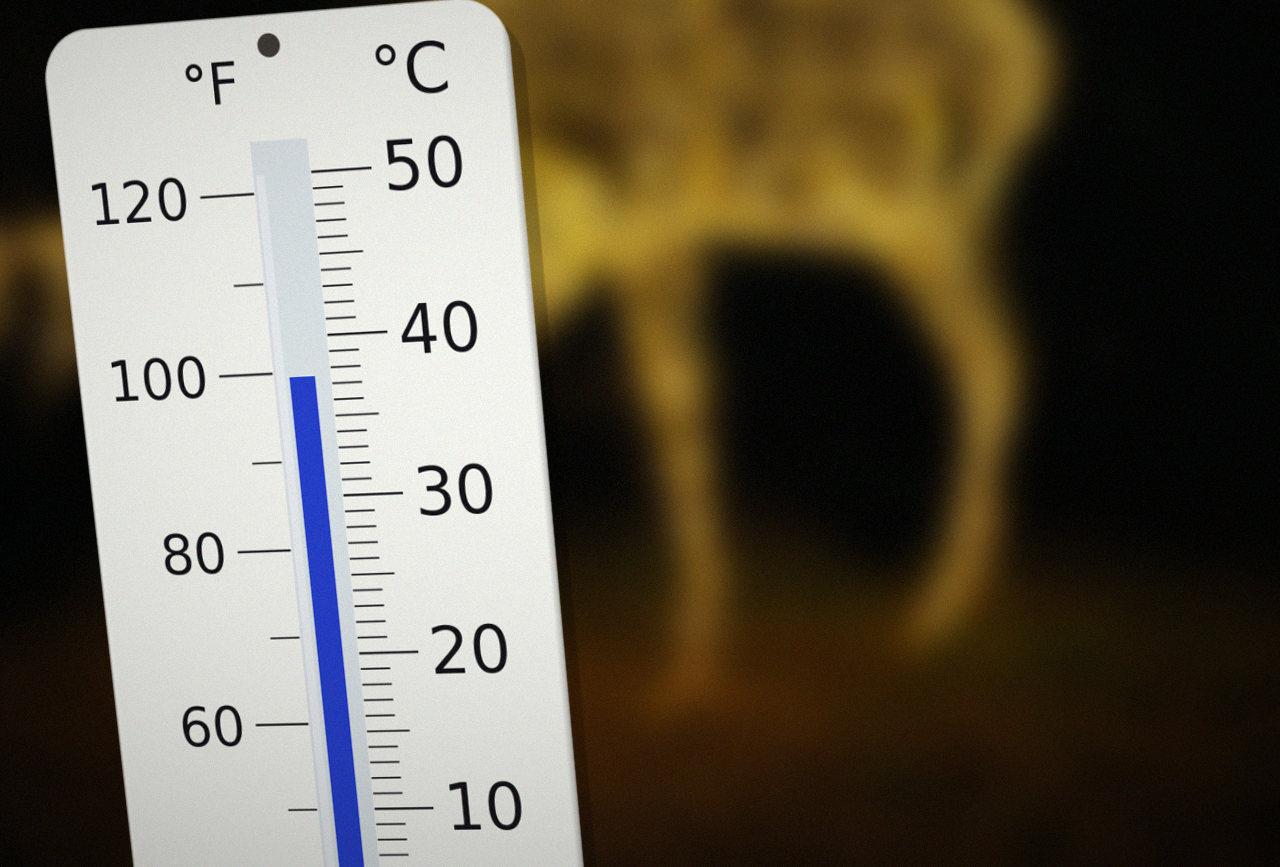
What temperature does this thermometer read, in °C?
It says 37.5 °C
